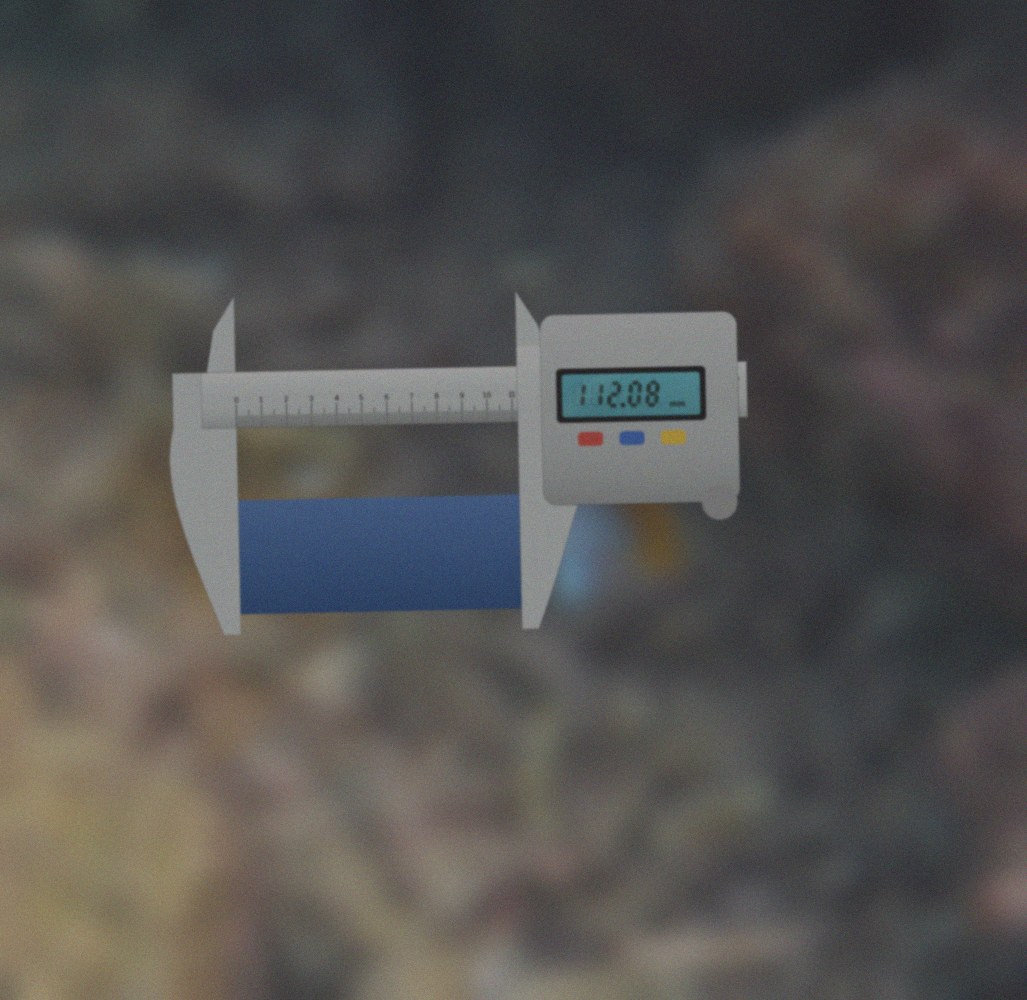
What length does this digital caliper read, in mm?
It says 112.08 mm
